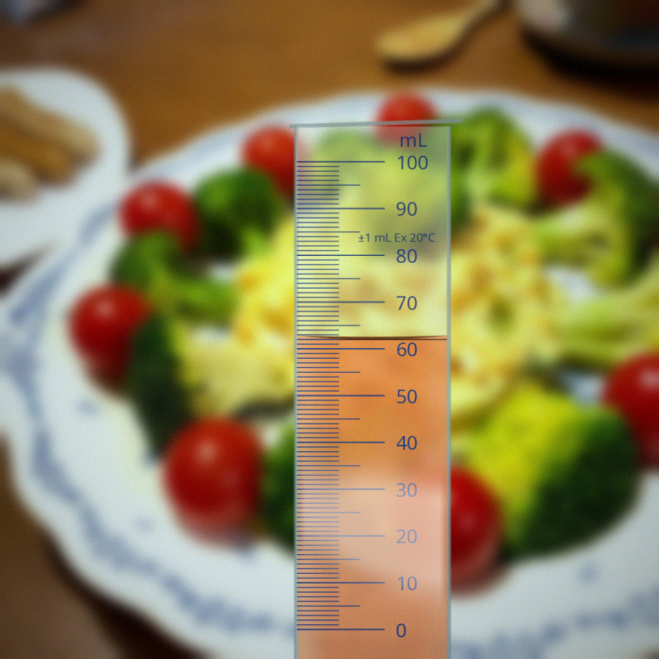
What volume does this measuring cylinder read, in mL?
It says 62 mL
